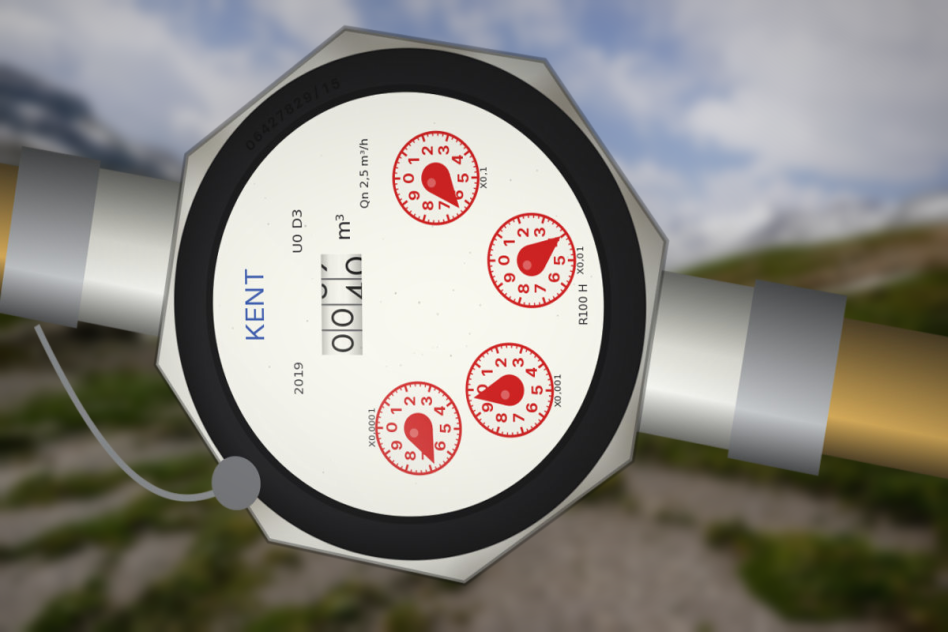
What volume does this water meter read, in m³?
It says 39.6396 m³
